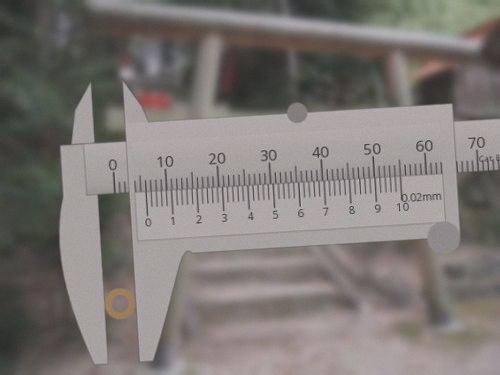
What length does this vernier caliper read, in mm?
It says 6.0 mm
